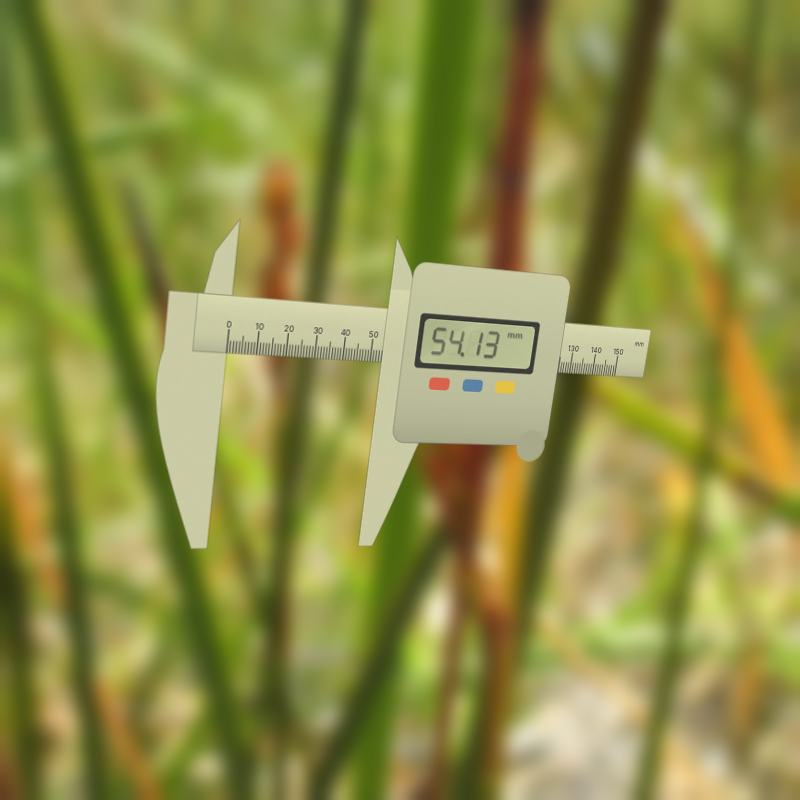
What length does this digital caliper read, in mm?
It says 54.13 mm
